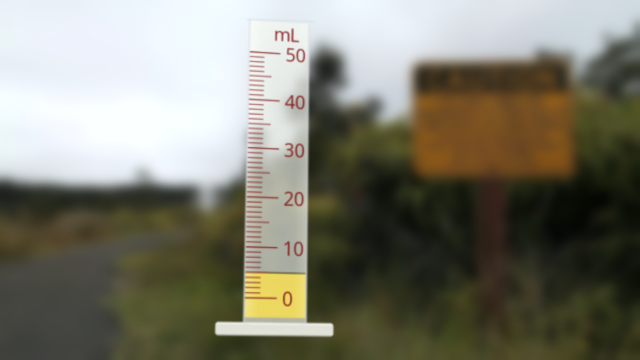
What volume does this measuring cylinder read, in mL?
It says 5 mL
